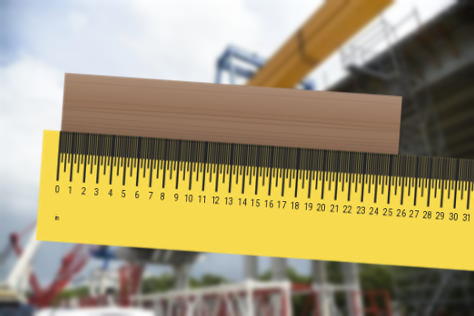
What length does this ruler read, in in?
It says 25.5 in
